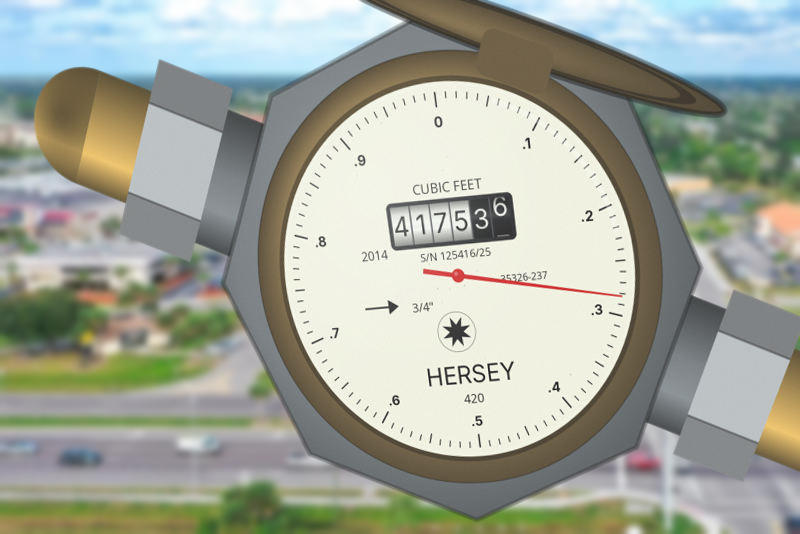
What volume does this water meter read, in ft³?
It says 417536.28 ft³
